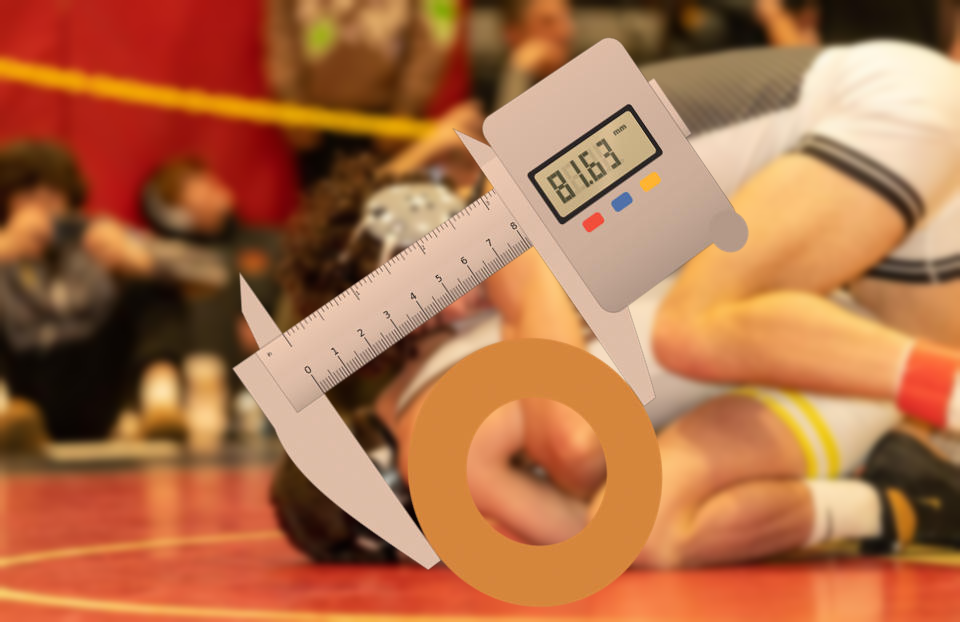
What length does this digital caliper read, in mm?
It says 81.63 mm
